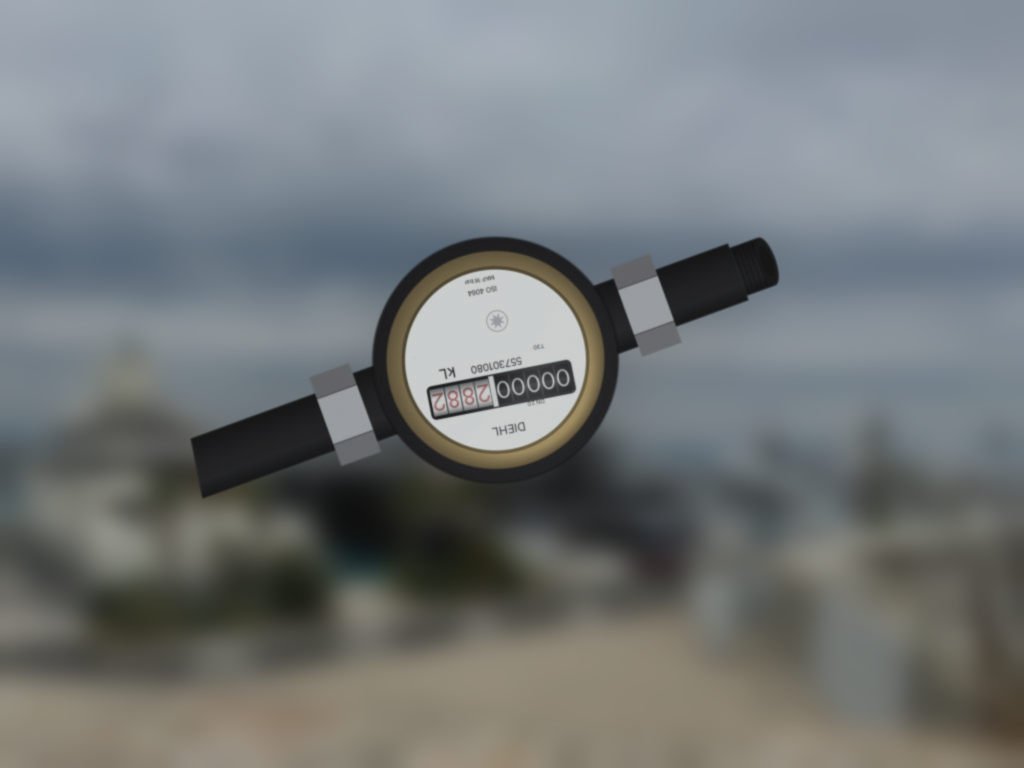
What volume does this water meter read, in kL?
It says 0.2882 kL
